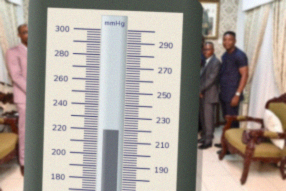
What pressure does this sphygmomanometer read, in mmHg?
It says 220 mmHg
